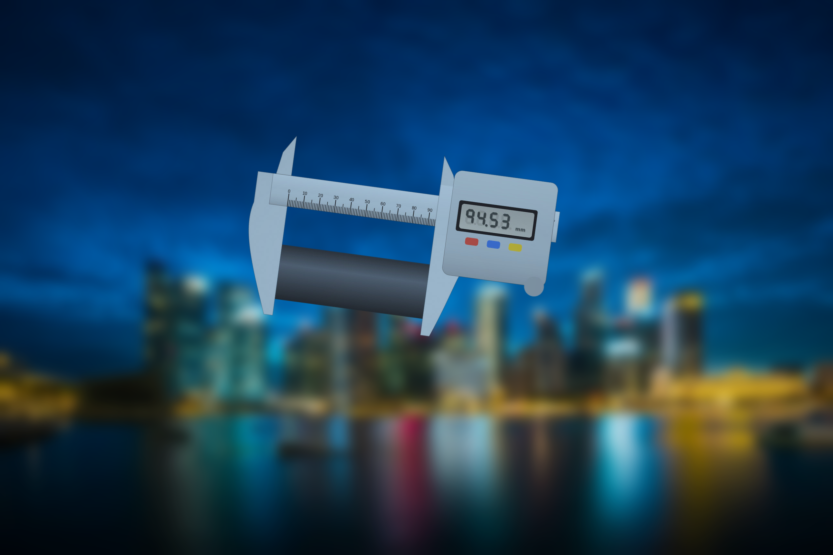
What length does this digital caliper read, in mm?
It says 94.53 mm
